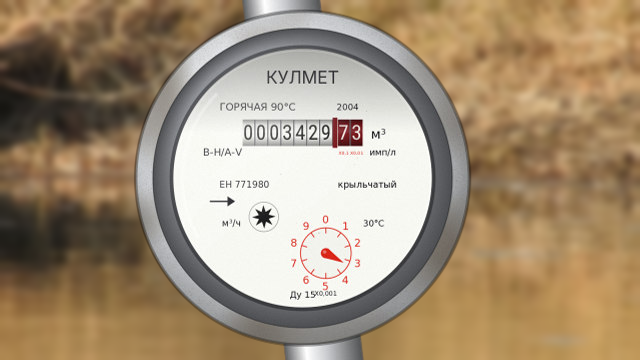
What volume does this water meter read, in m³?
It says 3429.733 m³
